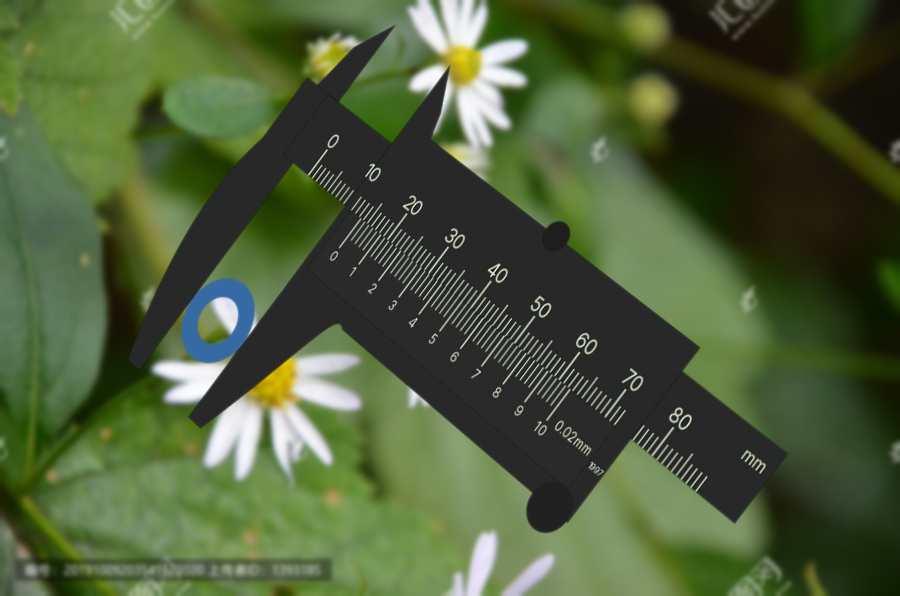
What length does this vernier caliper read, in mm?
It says 13.5 mm
